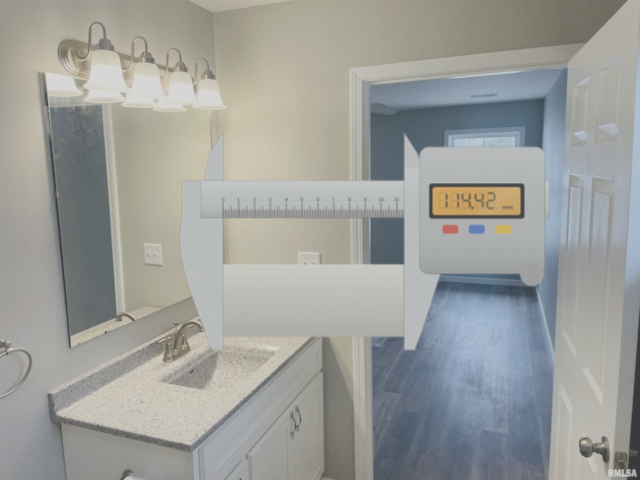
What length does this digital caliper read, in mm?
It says 114.42 mm
